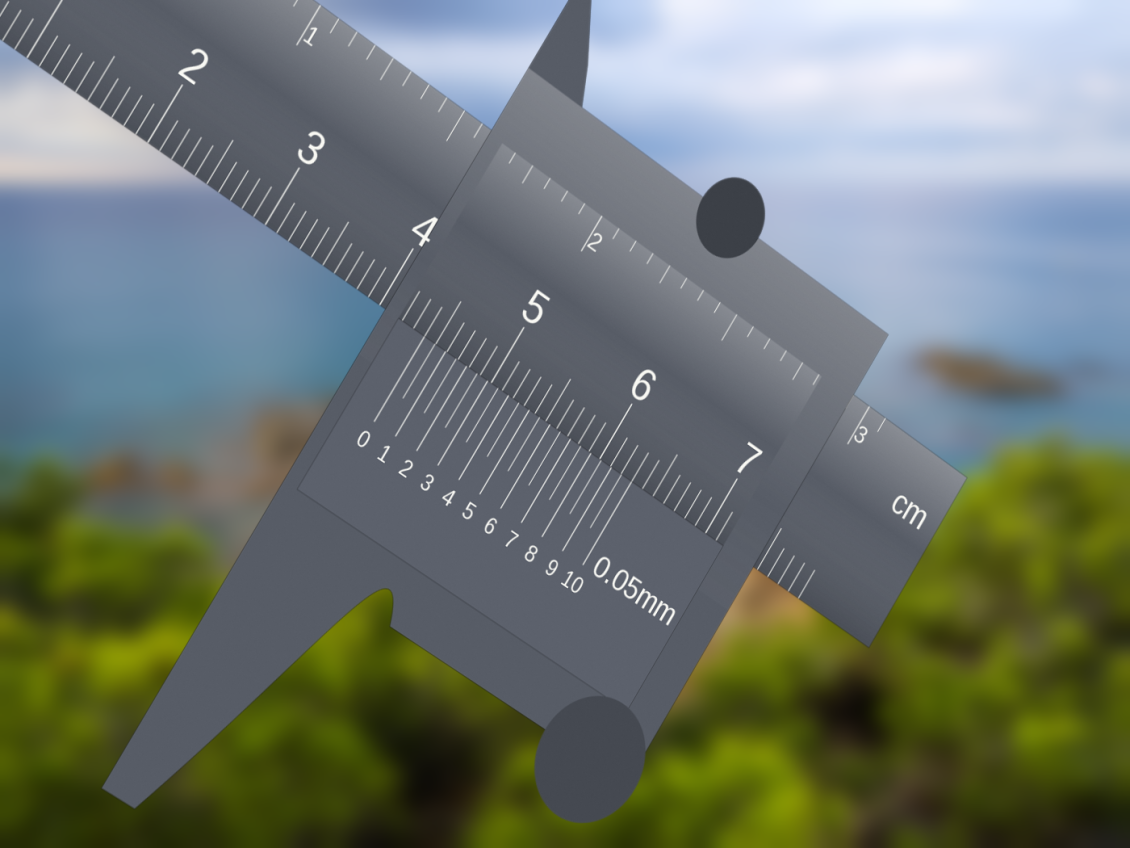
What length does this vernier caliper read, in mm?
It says 44.0 mm
